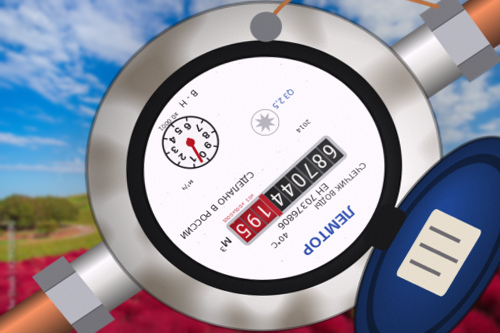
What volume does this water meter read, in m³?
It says 687044.1950 m³
